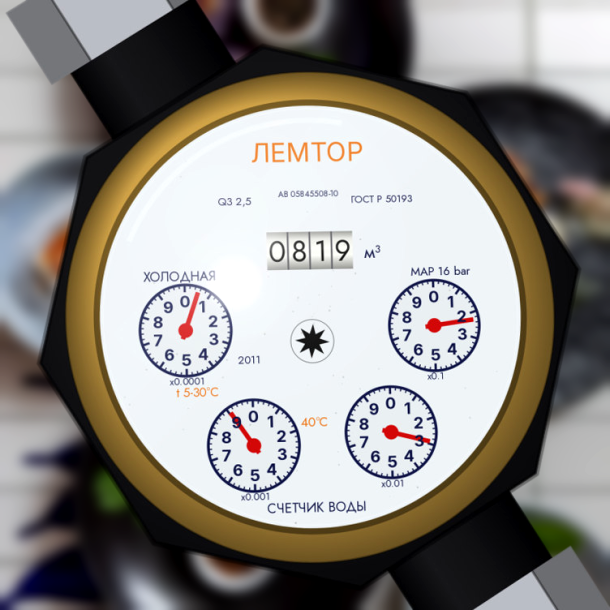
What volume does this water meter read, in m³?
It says 819.2290 m³
